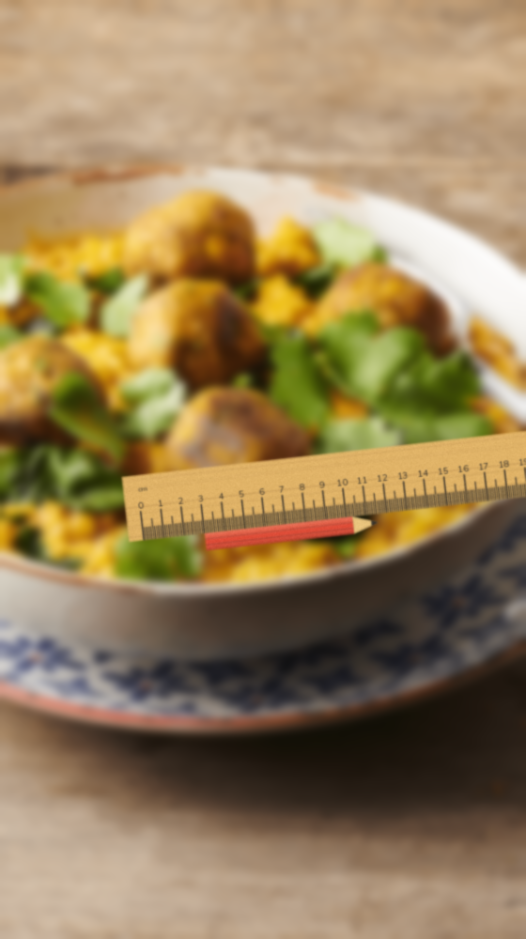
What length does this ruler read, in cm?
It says 8.5 cm
